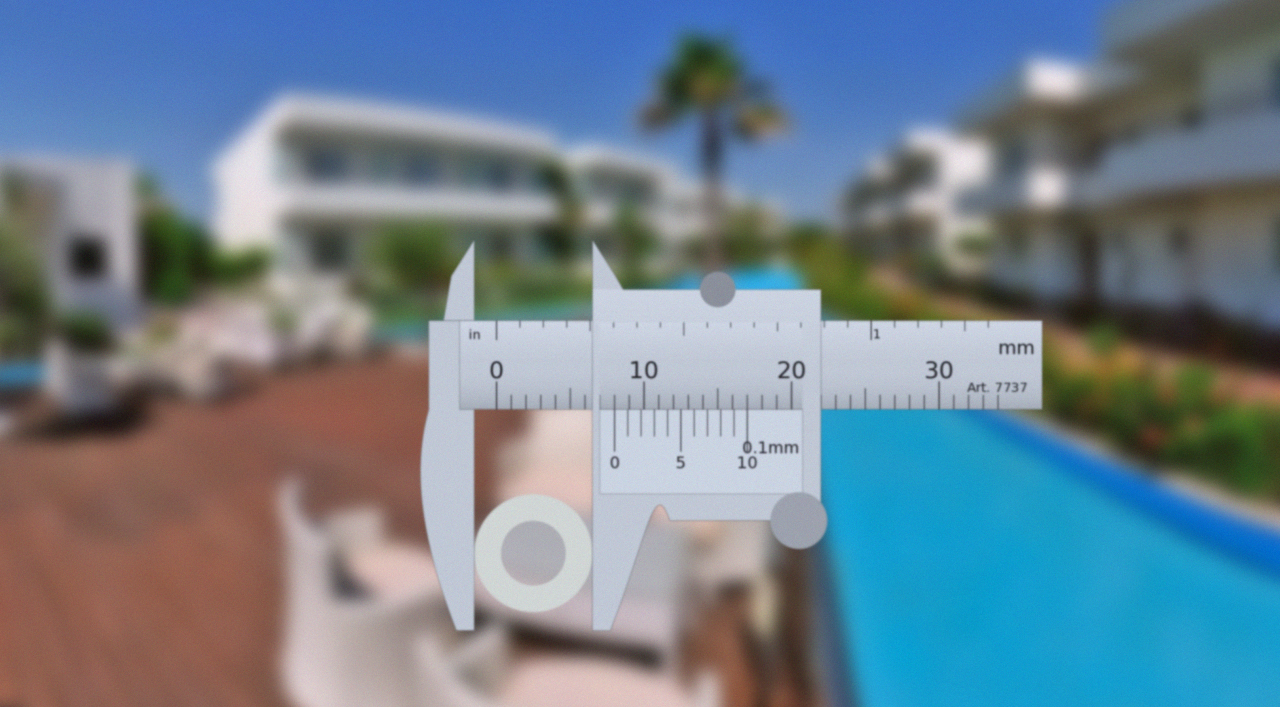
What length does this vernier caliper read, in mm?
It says 8.0 mm
